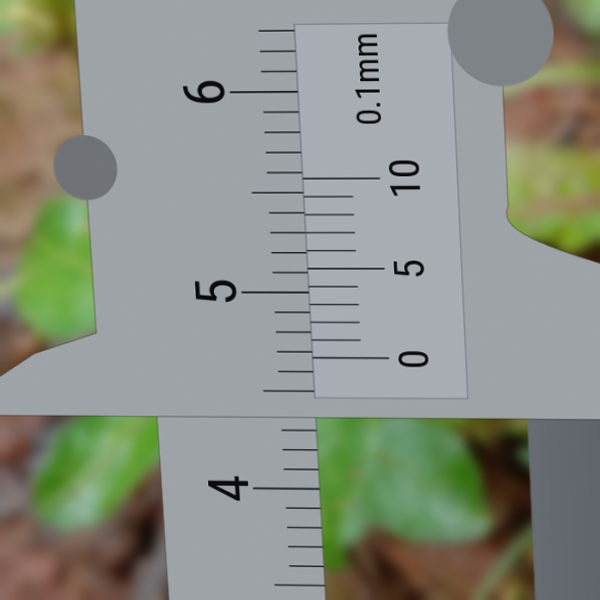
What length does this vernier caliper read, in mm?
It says 46.7 mm
